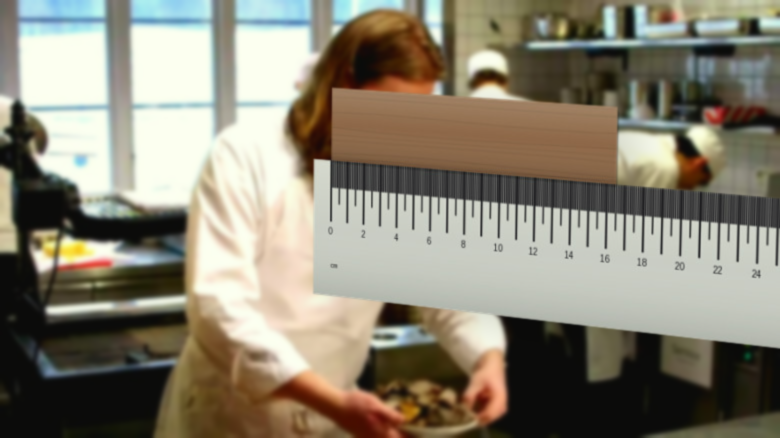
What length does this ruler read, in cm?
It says 16.5 cm
